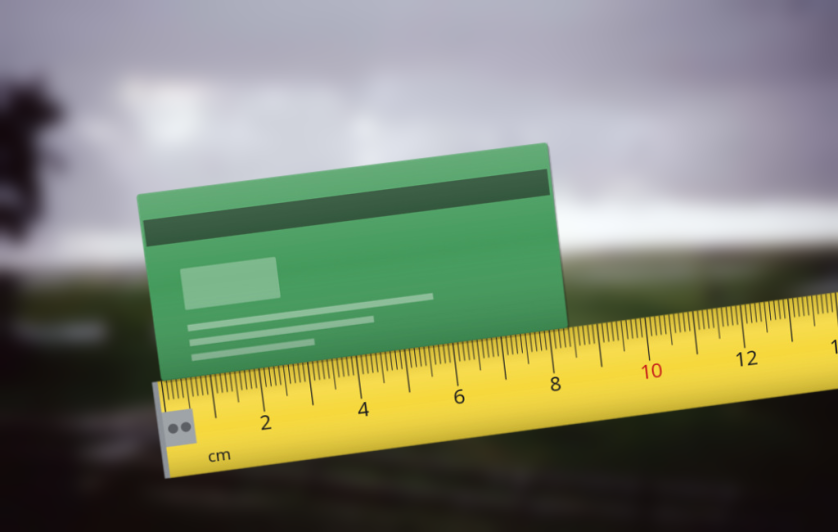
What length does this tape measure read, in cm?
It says 8.4 cm
